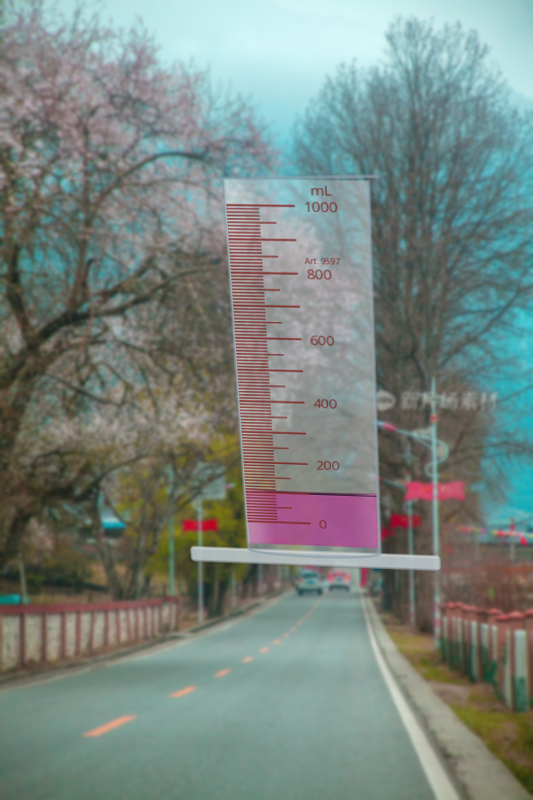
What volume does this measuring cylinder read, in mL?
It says 100 mL
